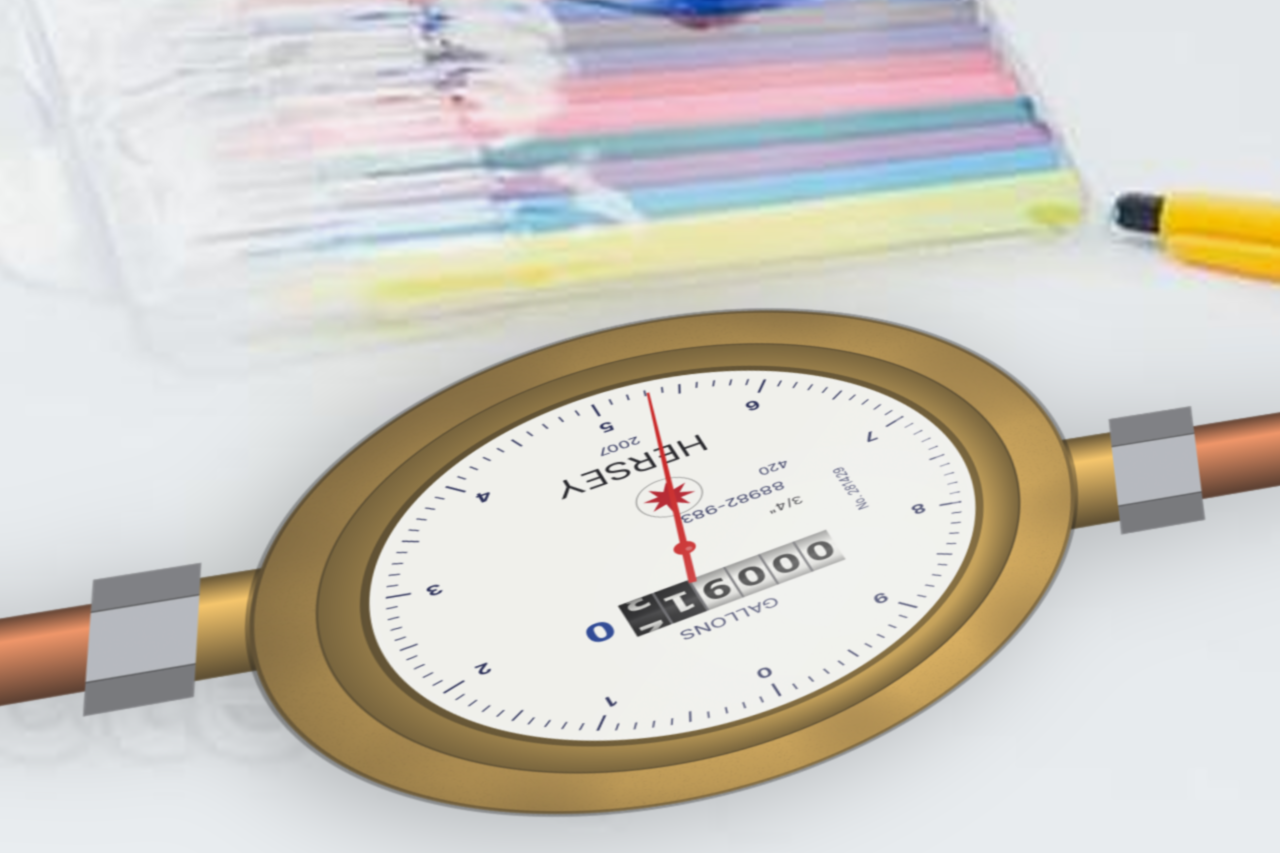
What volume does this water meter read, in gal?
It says 9125.3 gal
